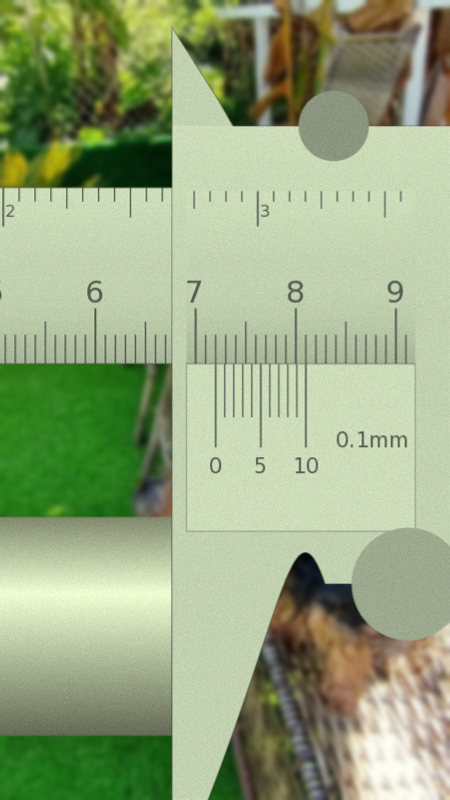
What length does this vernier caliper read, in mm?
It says 72.0 mm
